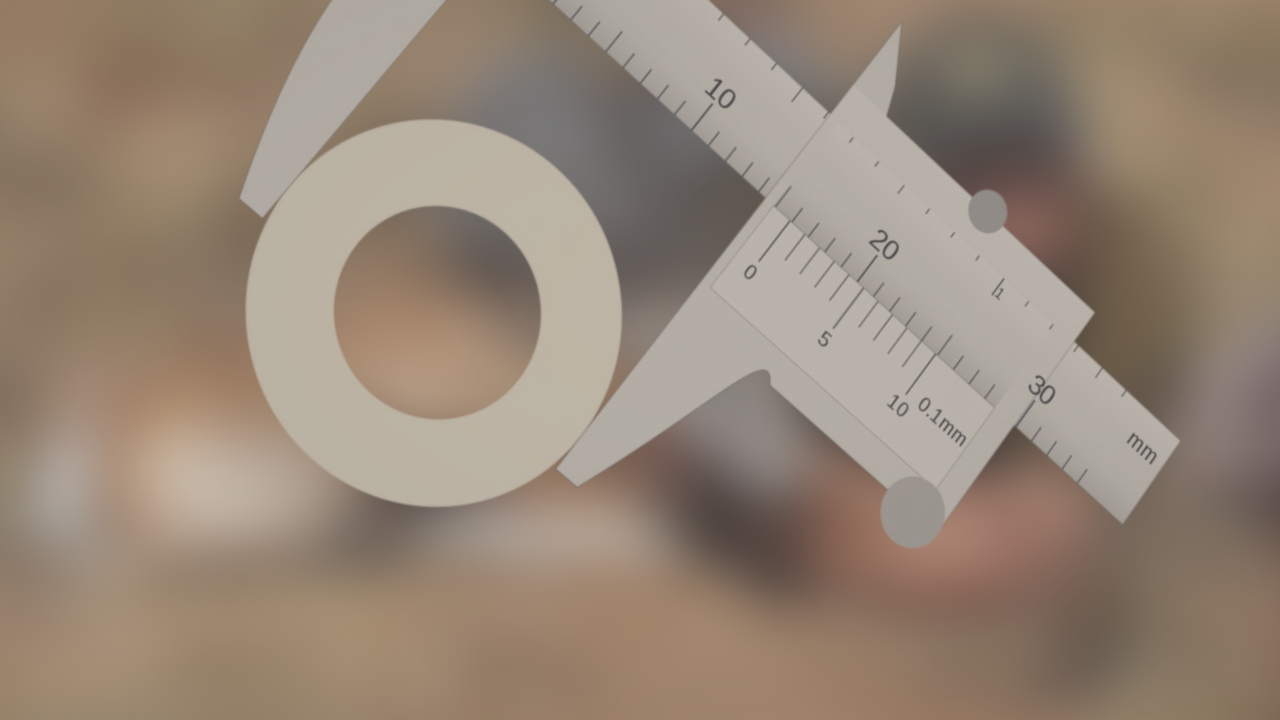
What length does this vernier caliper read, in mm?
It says 15.9 mm
